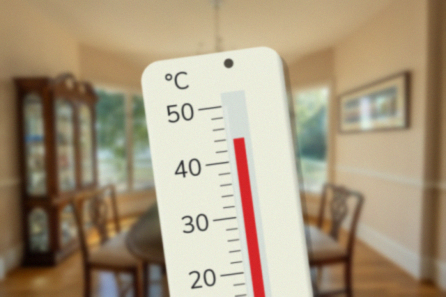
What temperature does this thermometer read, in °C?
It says 44 °C
